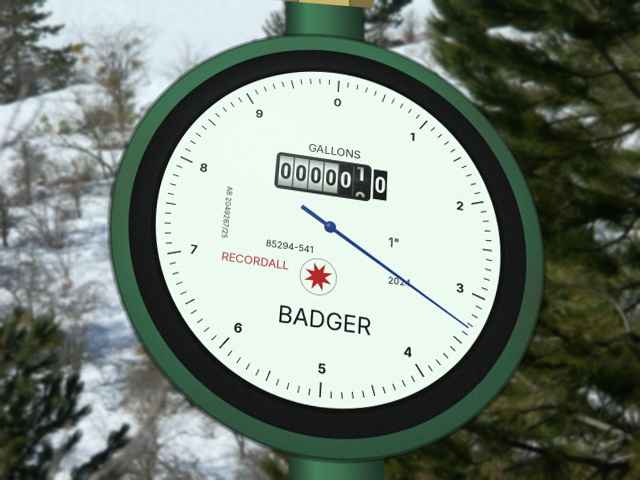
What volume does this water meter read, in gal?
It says 13.3 gal
